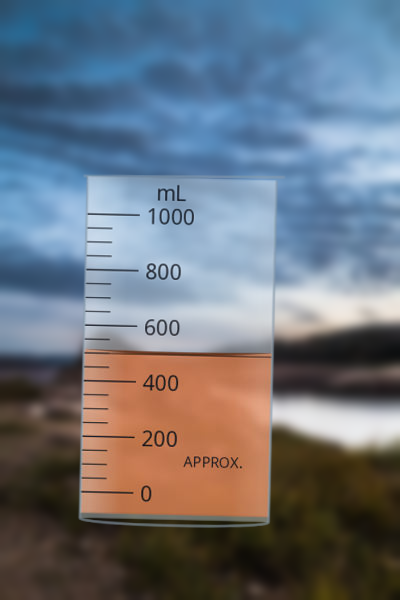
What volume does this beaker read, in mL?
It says 500 mL
